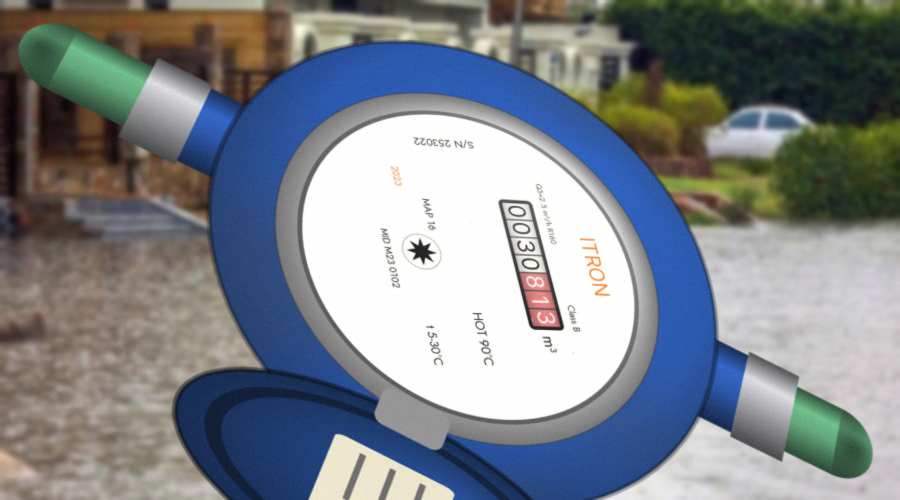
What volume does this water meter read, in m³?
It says 30.813 m³
